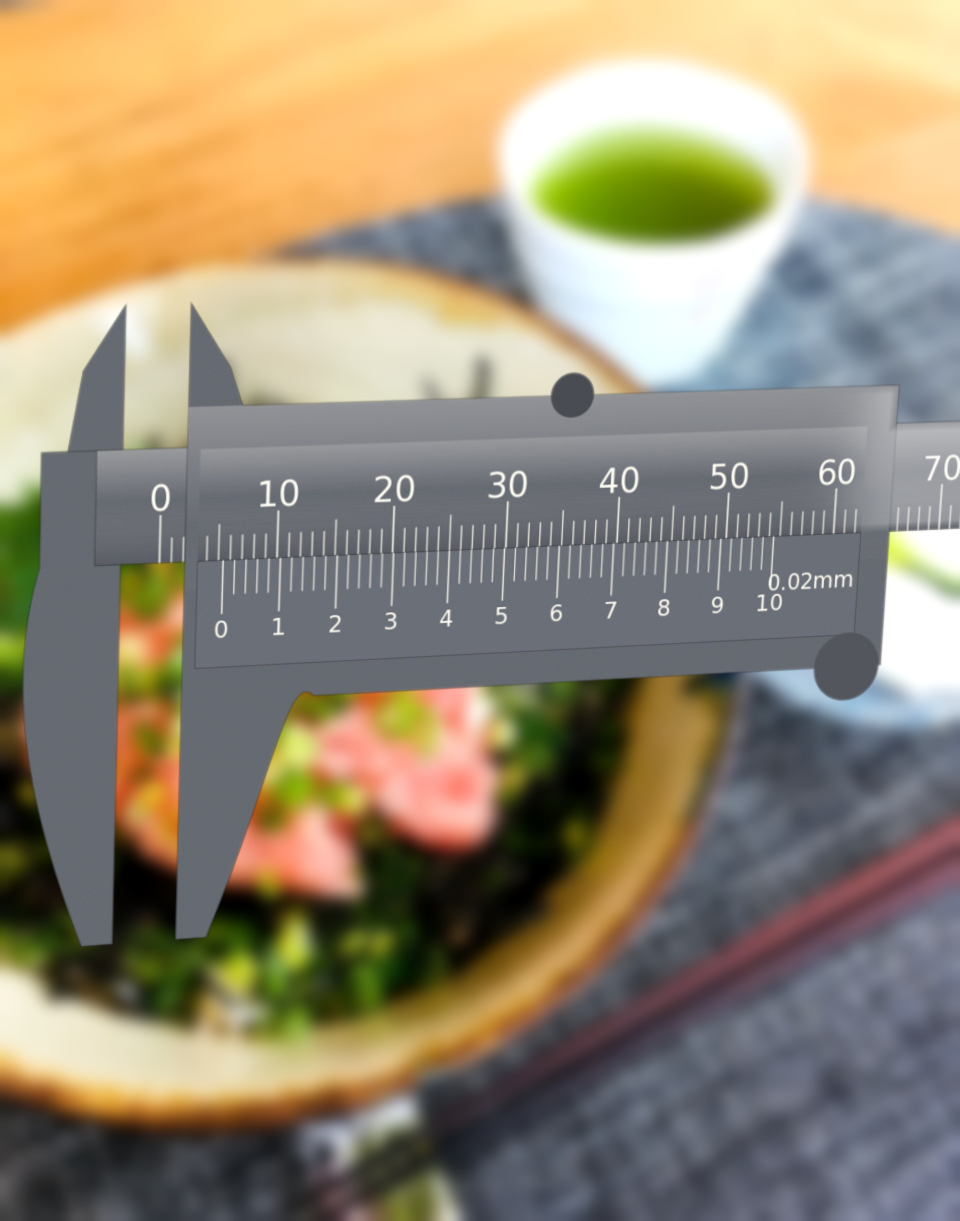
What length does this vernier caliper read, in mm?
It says 5.4 mm
